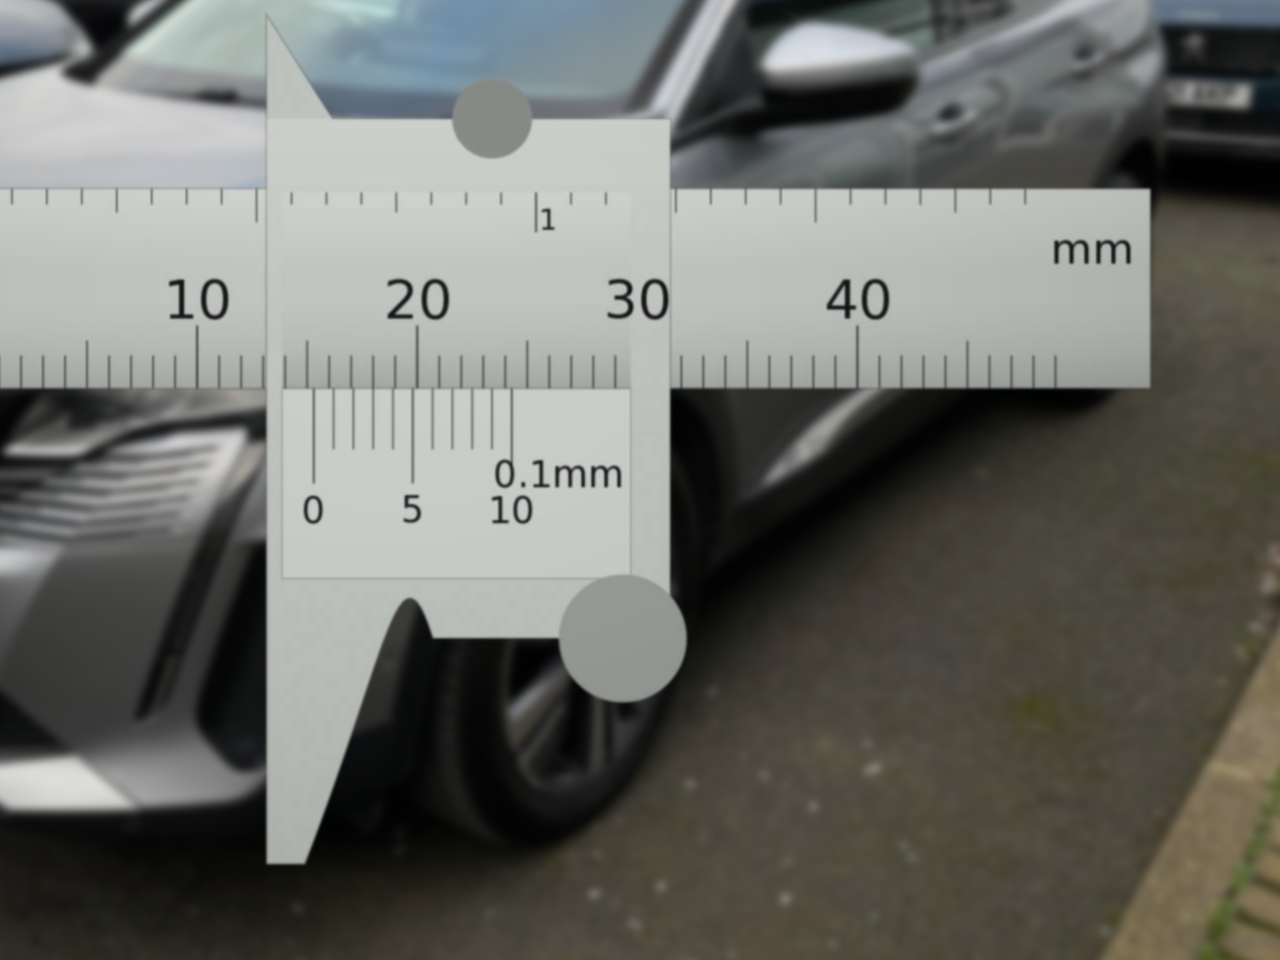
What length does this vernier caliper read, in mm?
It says 15.3 mm
